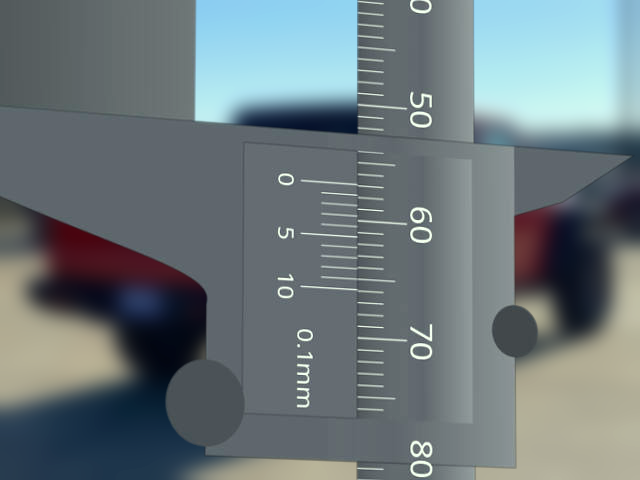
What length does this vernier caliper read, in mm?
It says 56.9 mm
